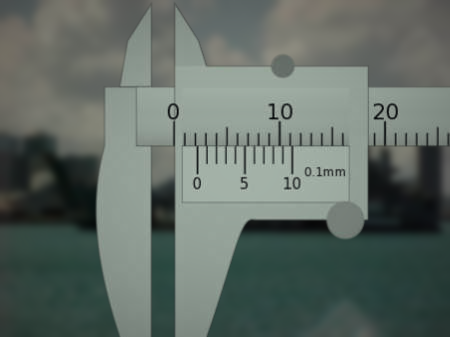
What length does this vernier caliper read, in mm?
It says 2.2 mm
